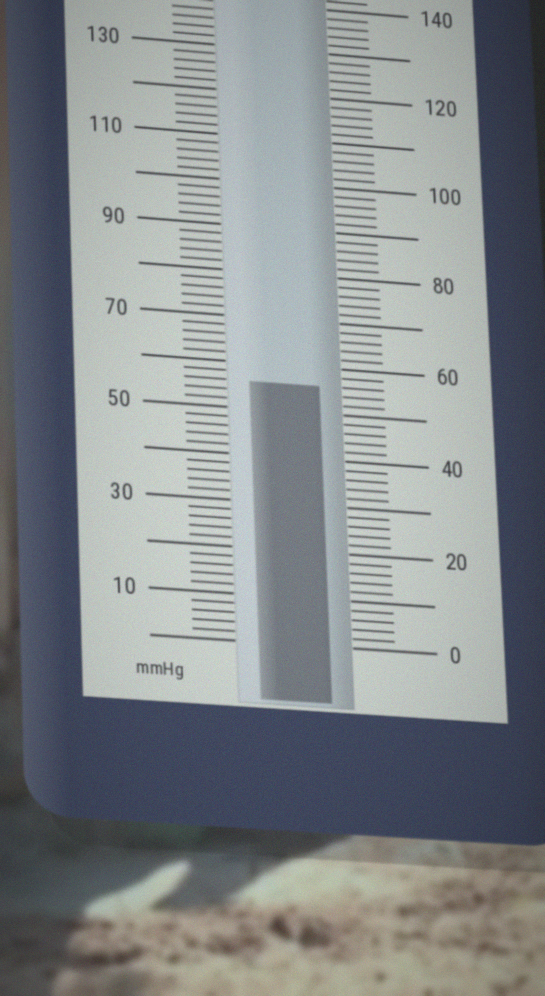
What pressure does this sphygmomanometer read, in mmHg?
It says 56 mmHg
